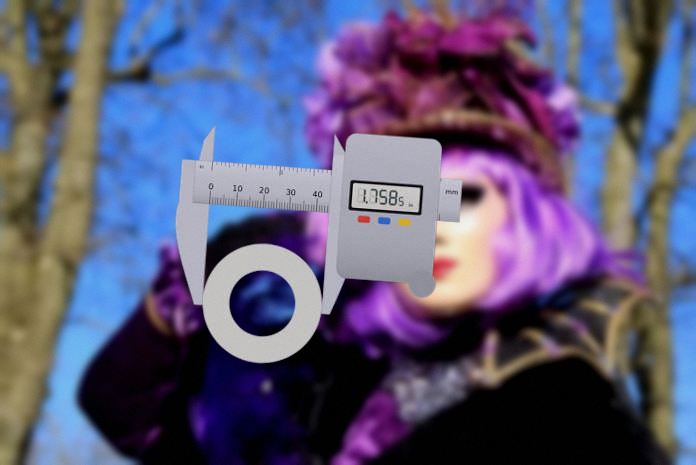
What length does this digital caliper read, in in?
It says 1.7585 in
